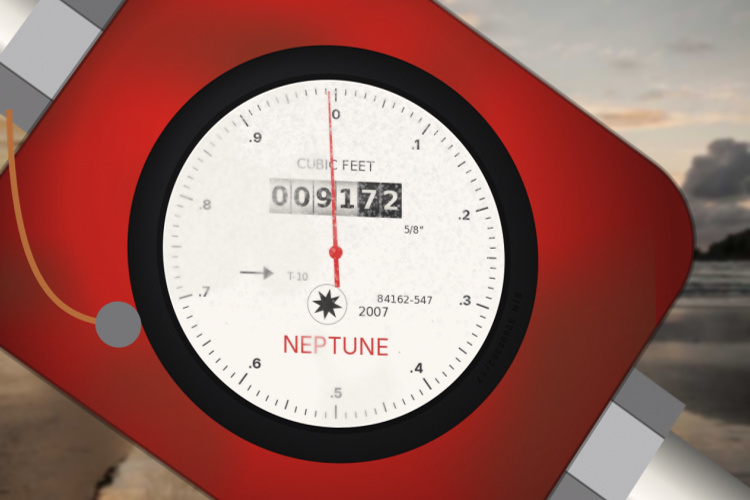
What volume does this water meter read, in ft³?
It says 9171.99 ft³
